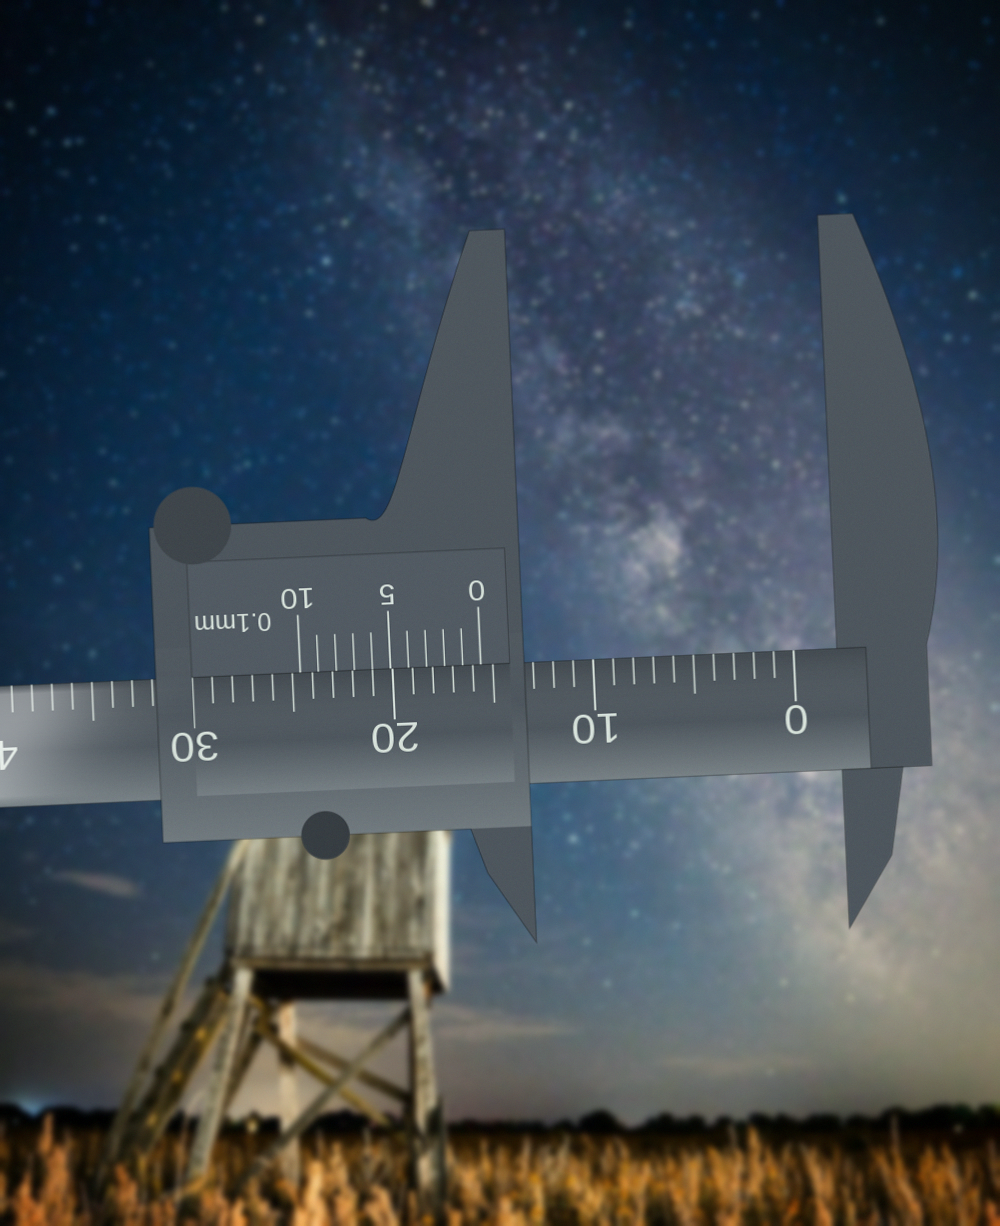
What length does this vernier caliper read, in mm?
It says 15.6 mm
